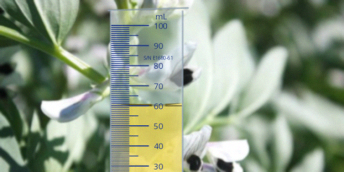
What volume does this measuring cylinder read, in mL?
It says 60 mL
